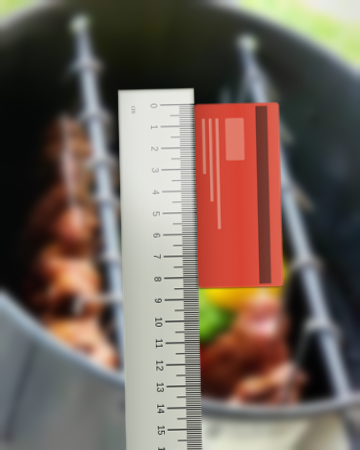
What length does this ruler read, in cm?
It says 8.5 cm
